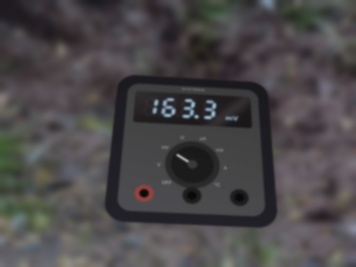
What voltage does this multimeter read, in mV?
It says 163.3 mV
